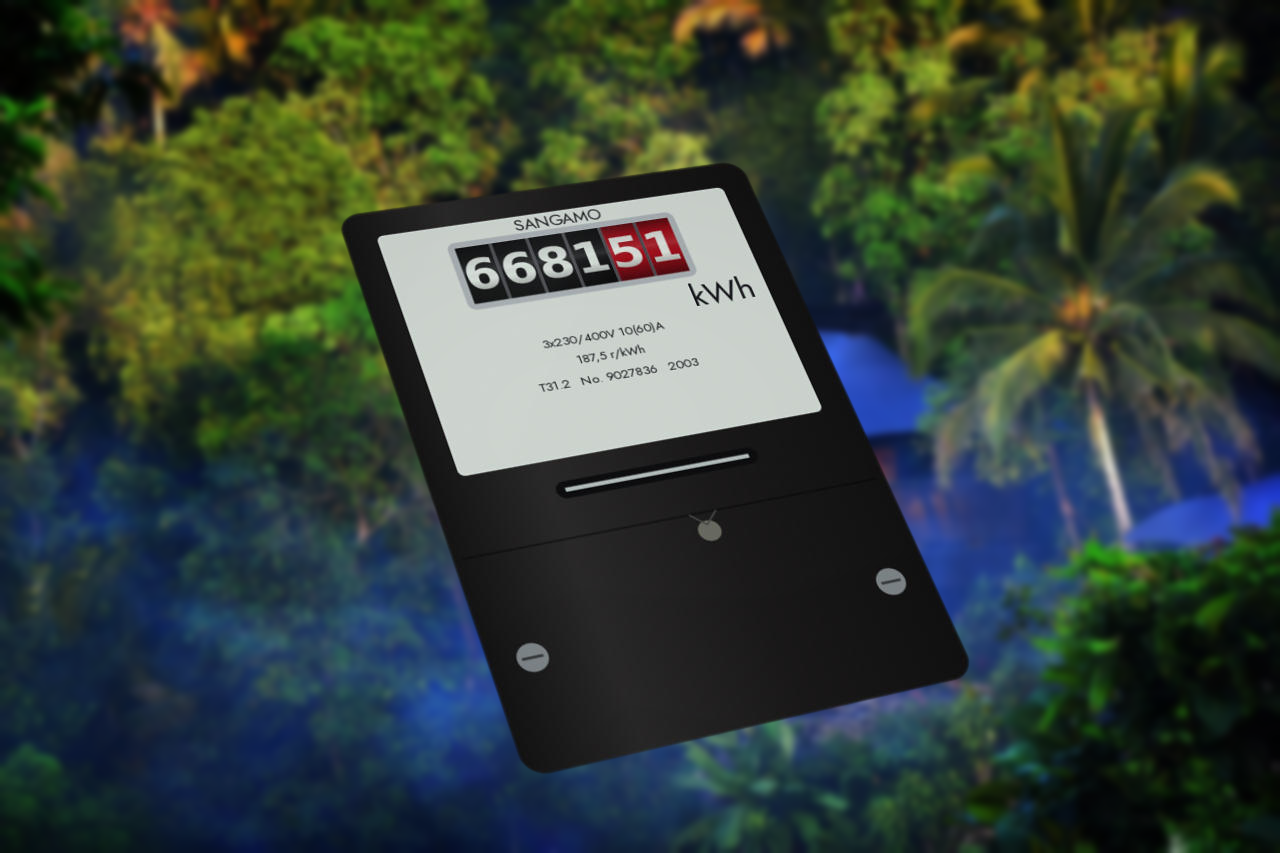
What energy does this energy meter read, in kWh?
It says 6681.51 kWh
